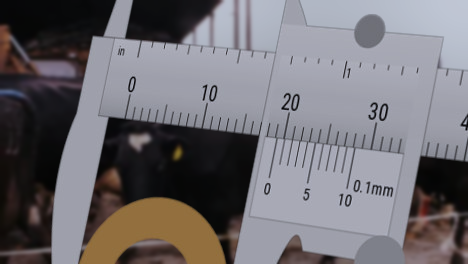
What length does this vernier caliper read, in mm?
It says 19.2 mm
